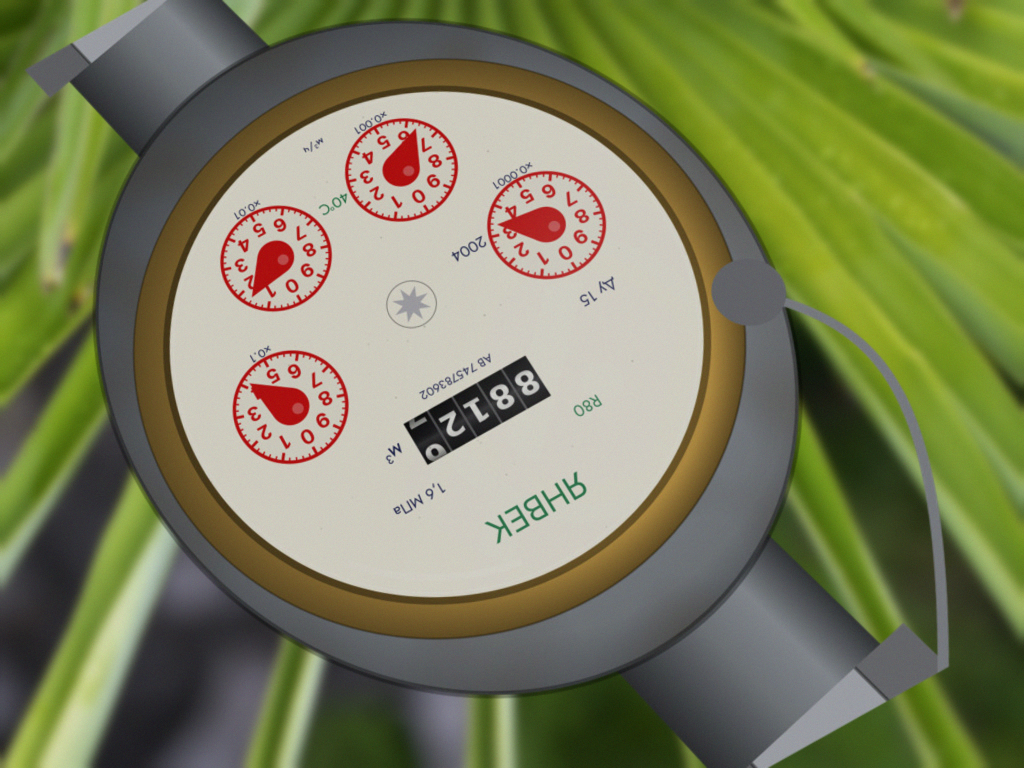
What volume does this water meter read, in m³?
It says 88126.4163 m³
